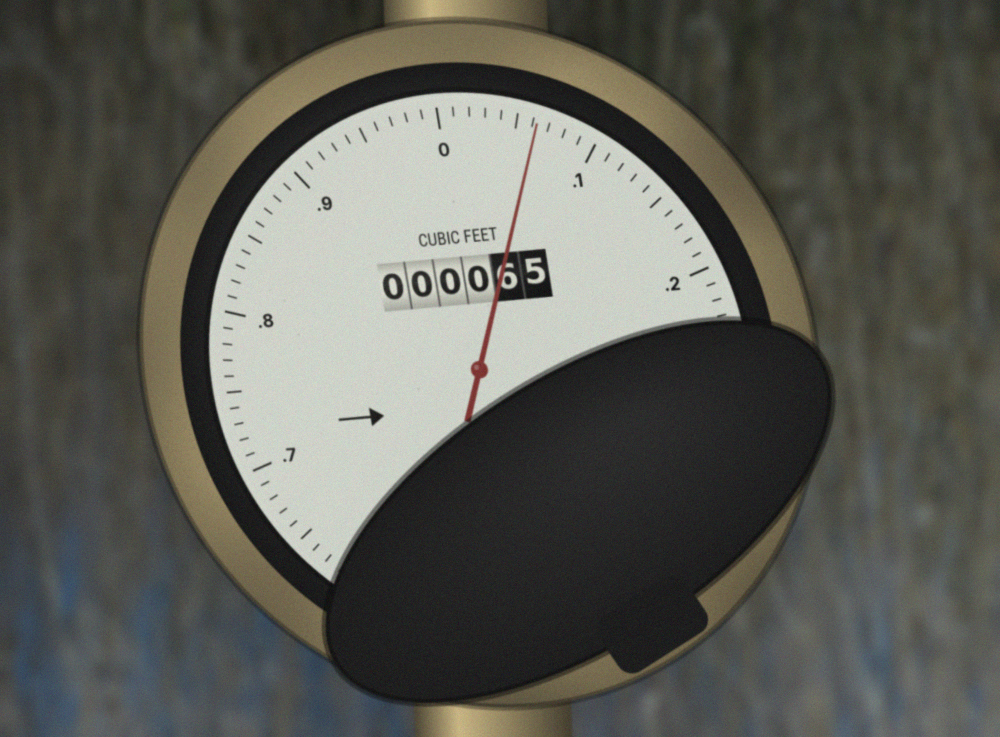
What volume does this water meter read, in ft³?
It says 65.06 ft³
